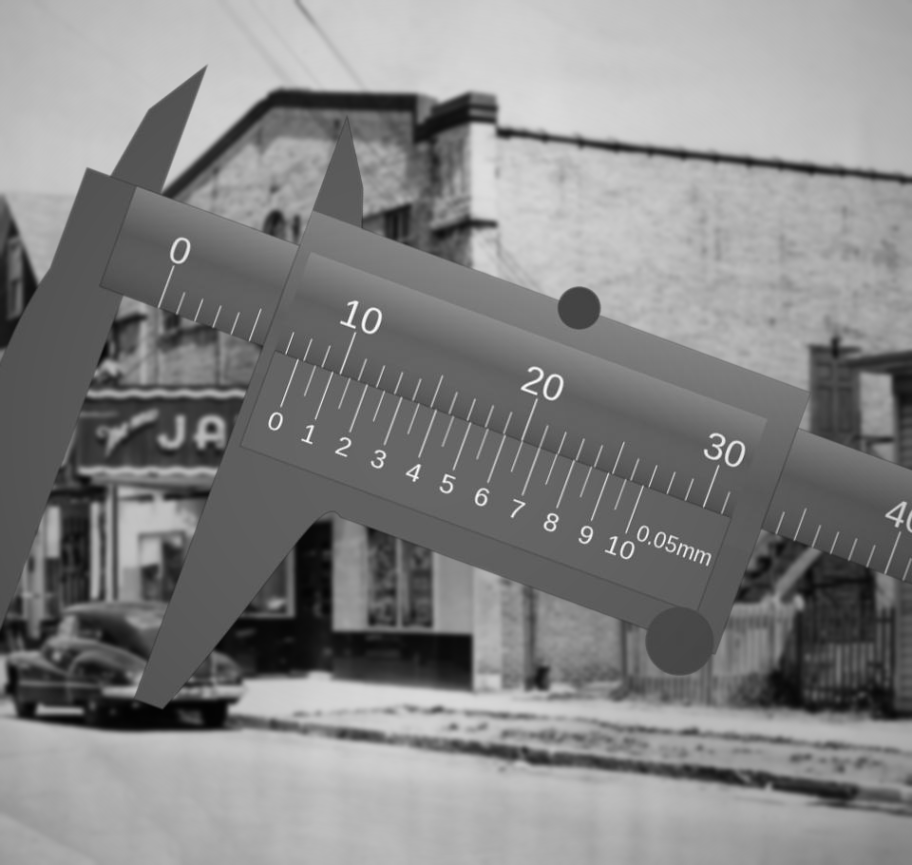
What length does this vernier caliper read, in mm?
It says 7.7 mm
